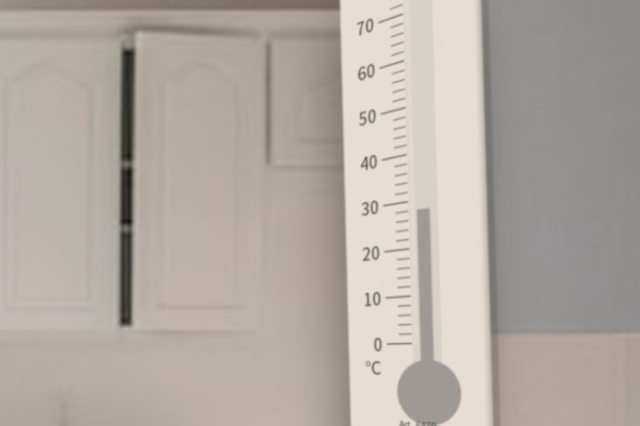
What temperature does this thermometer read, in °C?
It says 28 °C
